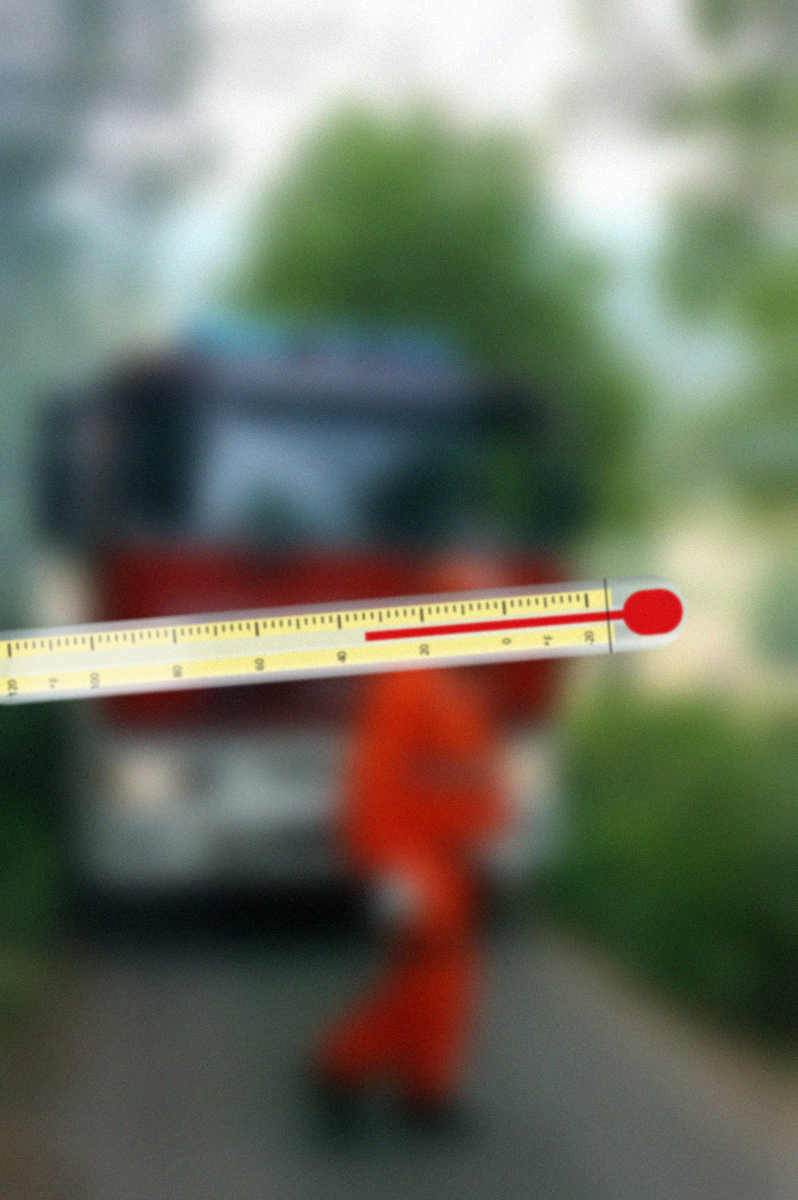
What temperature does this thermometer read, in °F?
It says 34 °F
